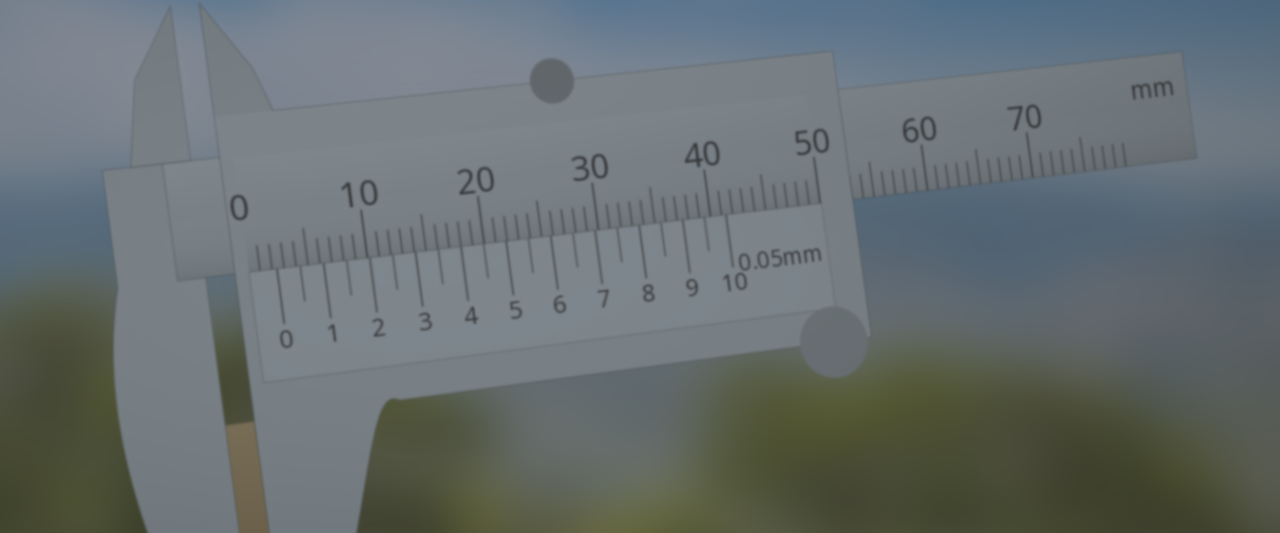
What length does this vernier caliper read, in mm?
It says 2.4 mm
